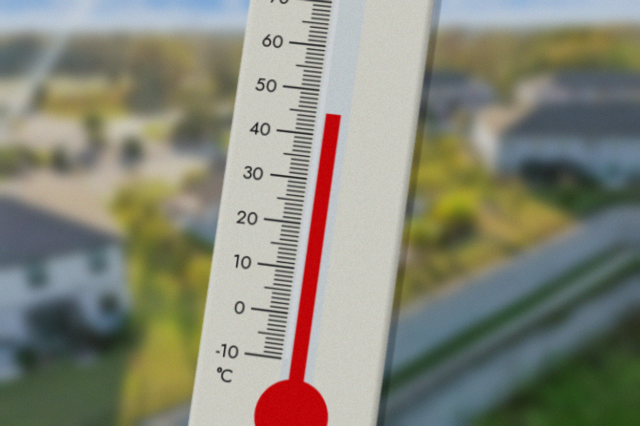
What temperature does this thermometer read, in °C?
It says 45 °C
